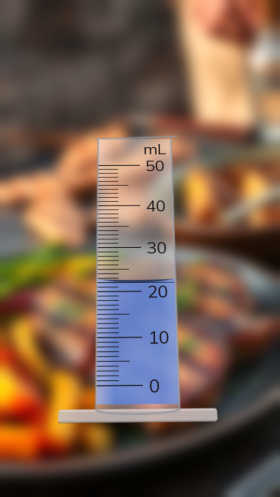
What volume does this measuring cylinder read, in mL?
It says 22 mL
